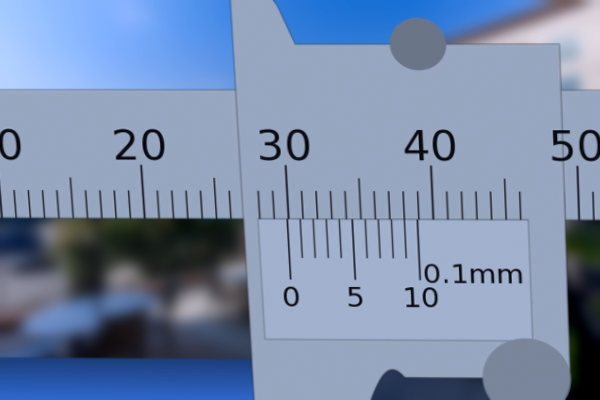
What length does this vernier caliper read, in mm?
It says 29.9 mm
